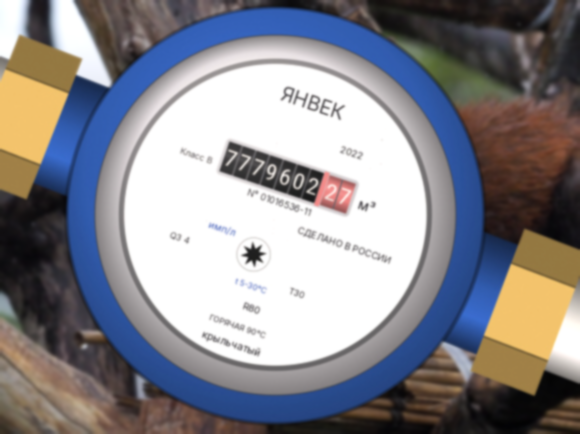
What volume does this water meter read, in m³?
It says 7779602.27 m³
